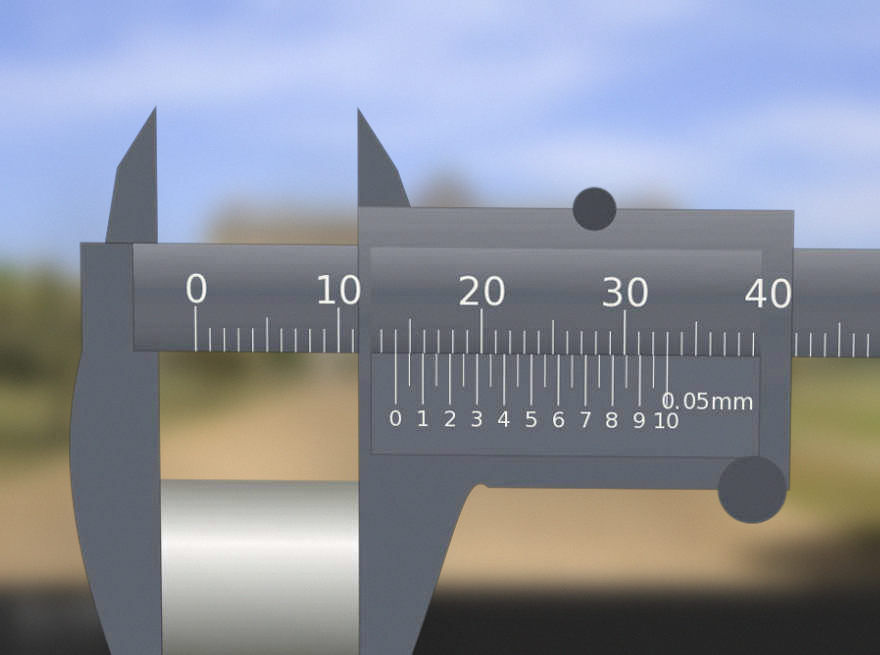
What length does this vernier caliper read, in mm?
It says 14.0 mm
